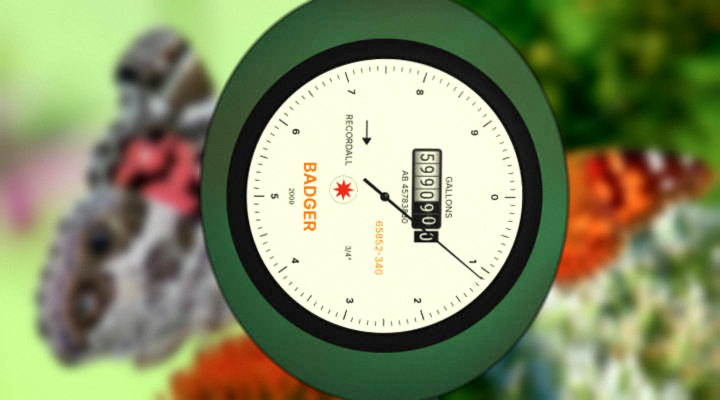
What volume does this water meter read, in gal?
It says 5990901.1 gal
